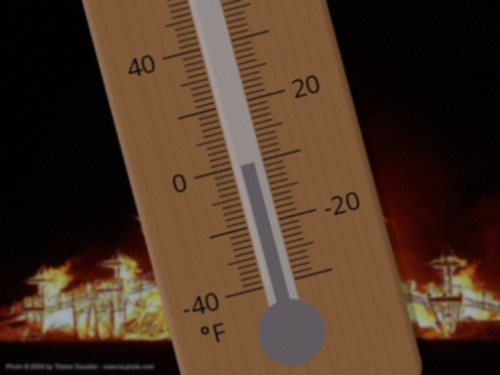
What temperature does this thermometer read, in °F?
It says 0 °F
